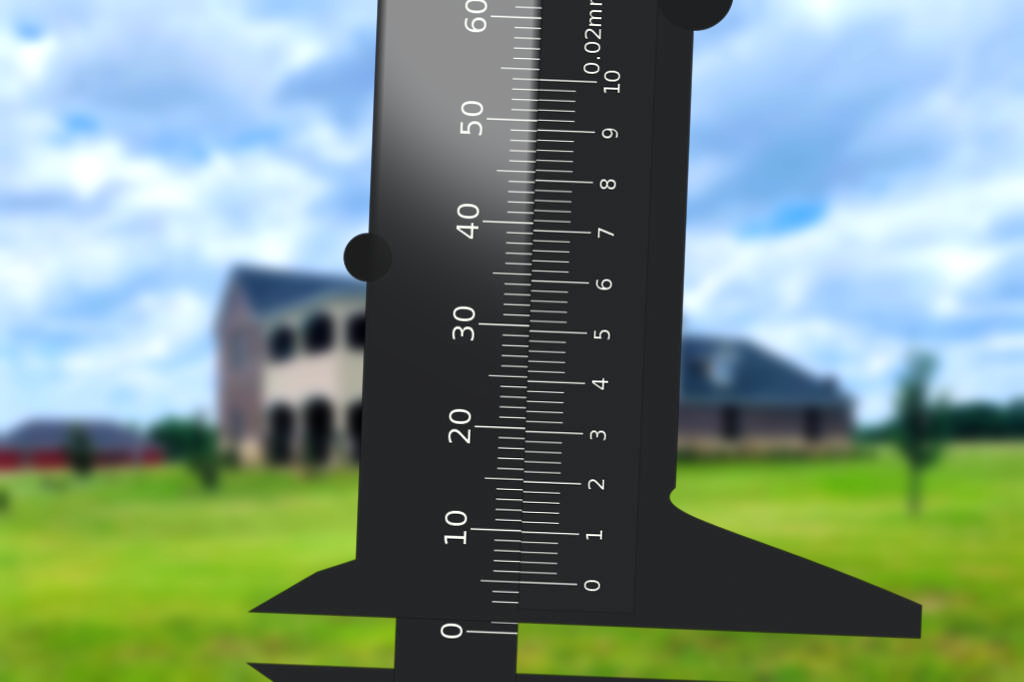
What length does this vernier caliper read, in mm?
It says 5.0 mm
